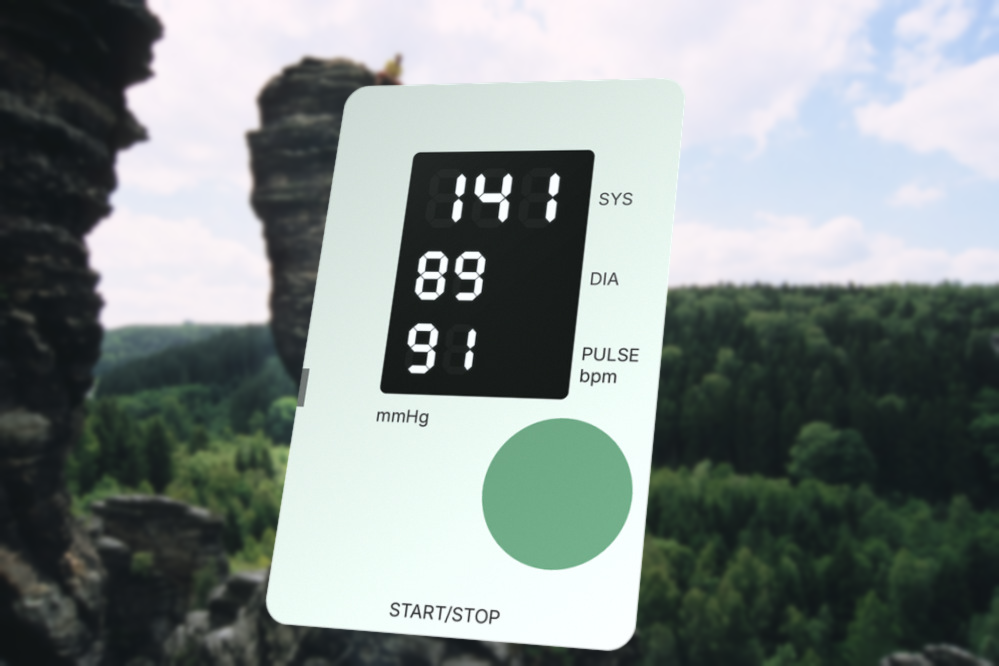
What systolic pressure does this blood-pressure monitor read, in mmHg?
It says 141 mmHg
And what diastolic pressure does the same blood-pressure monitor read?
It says 89 mmHg
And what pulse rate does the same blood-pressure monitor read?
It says 91 bpm
